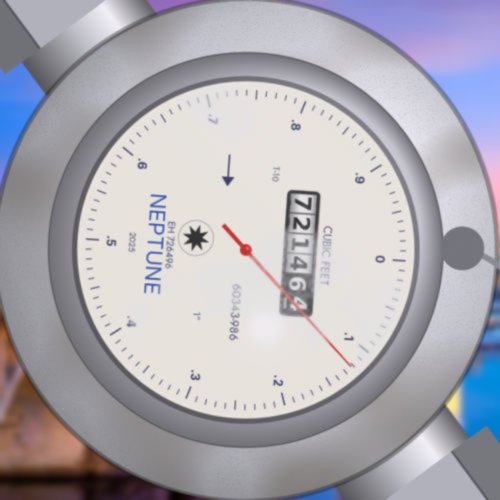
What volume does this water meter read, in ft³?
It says 721464.12 ft³
